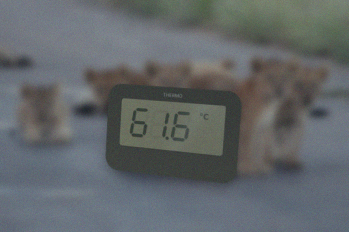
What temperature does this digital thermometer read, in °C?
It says 61.6 °C
